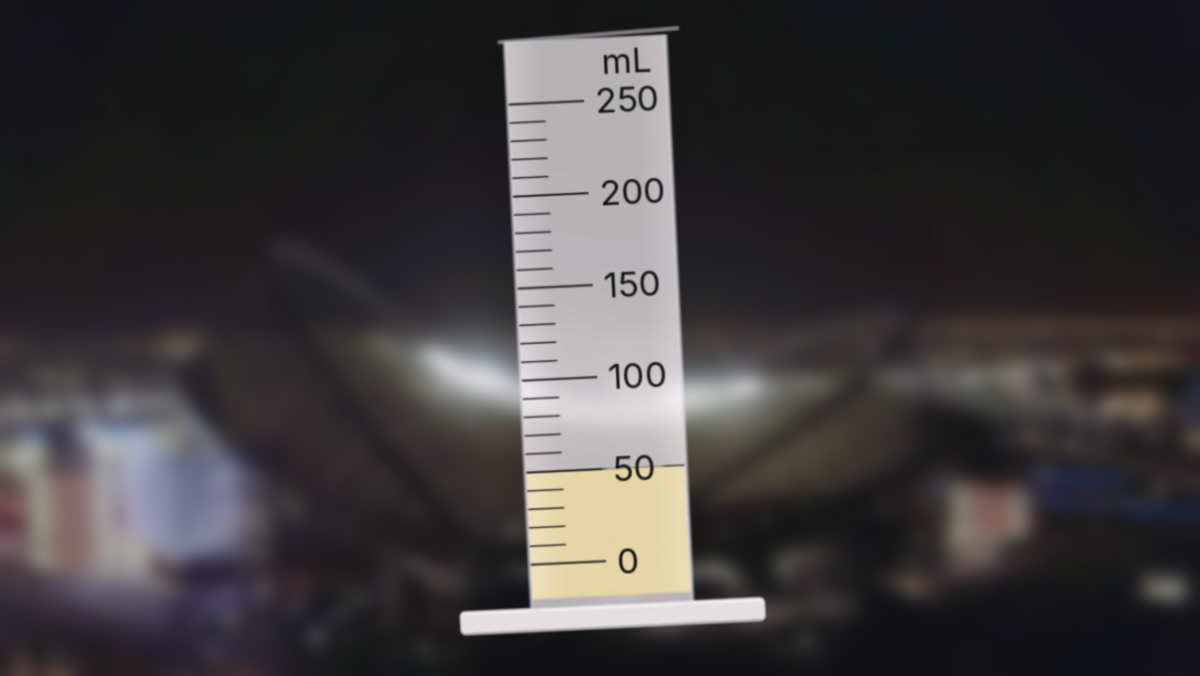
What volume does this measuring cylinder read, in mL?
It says 50 mL
